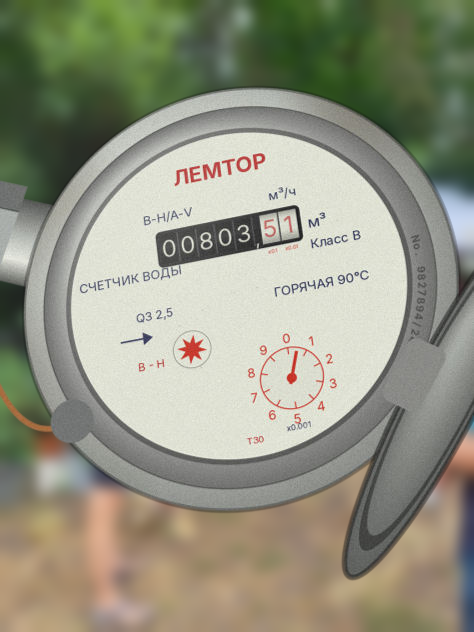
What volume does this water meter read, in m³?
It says 803.510 m³
